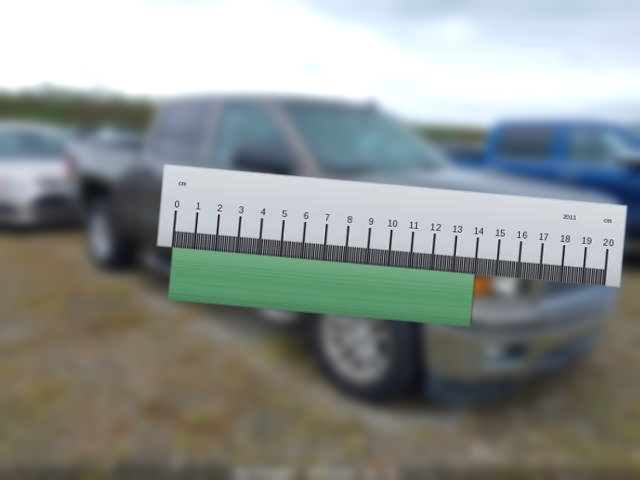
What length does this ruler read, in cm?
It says 14 cm
